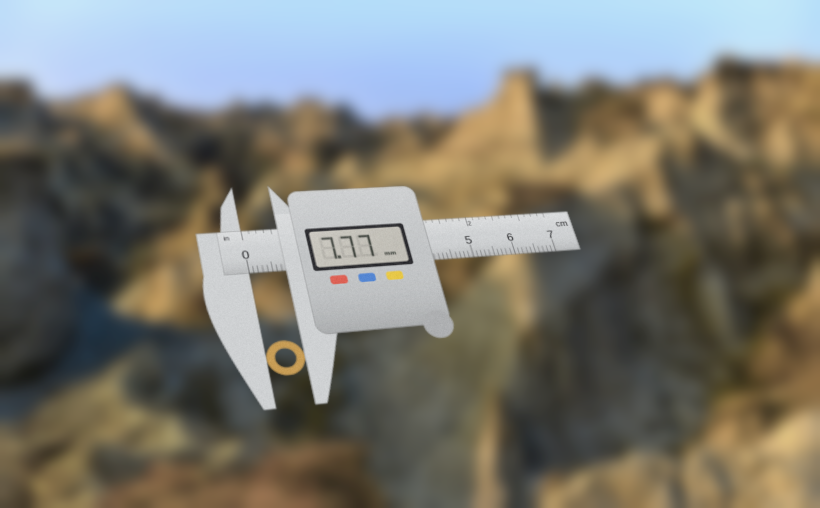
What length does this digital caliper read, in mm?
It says 7.77 mm
